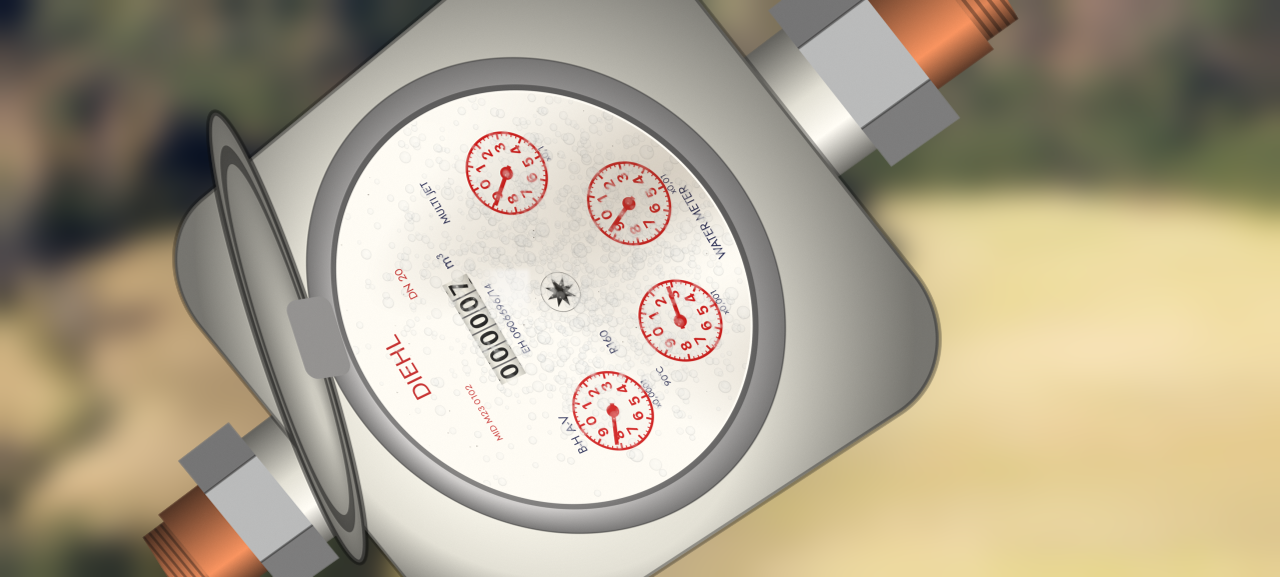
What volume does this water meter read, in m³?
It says 7.8928 m³
